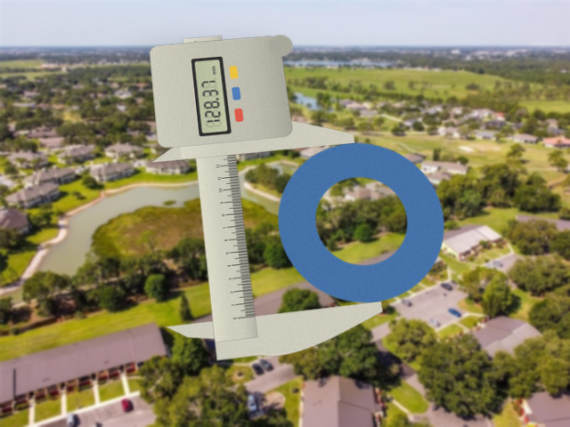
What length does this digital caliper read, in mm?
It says 128.37 mm
